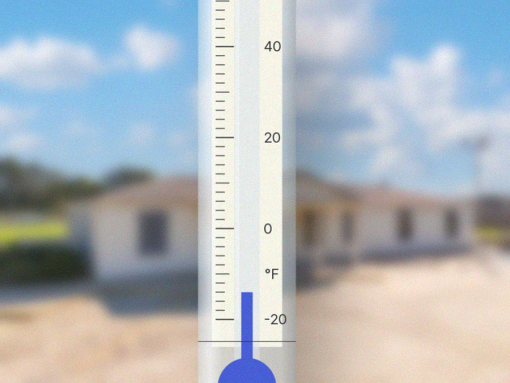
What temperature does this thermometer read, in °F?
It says -14 °F
